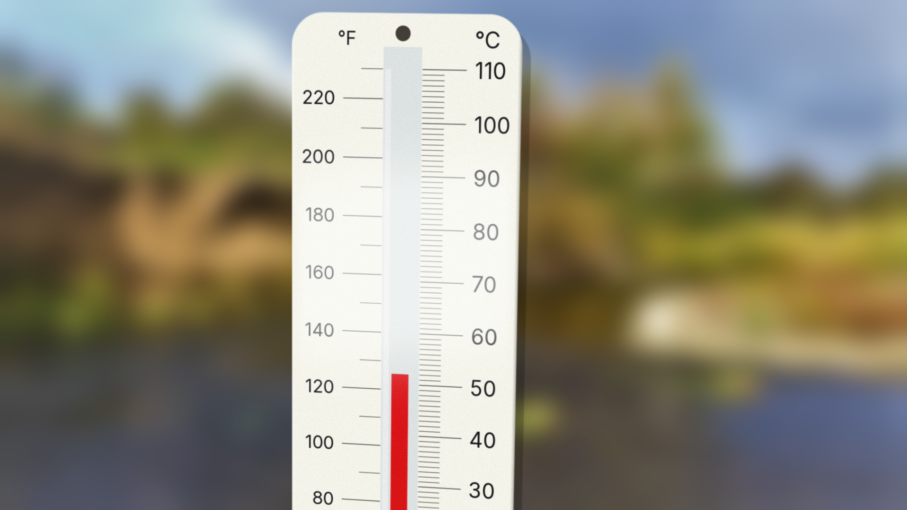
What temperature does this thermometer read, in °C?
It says 52 °C
